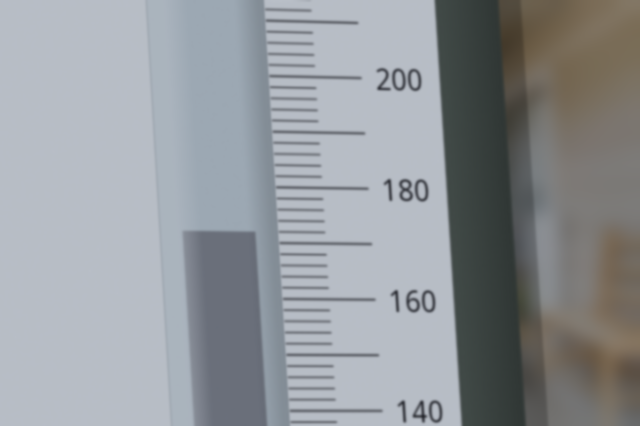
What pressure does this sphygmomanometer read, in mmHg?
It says 172 mmHg
